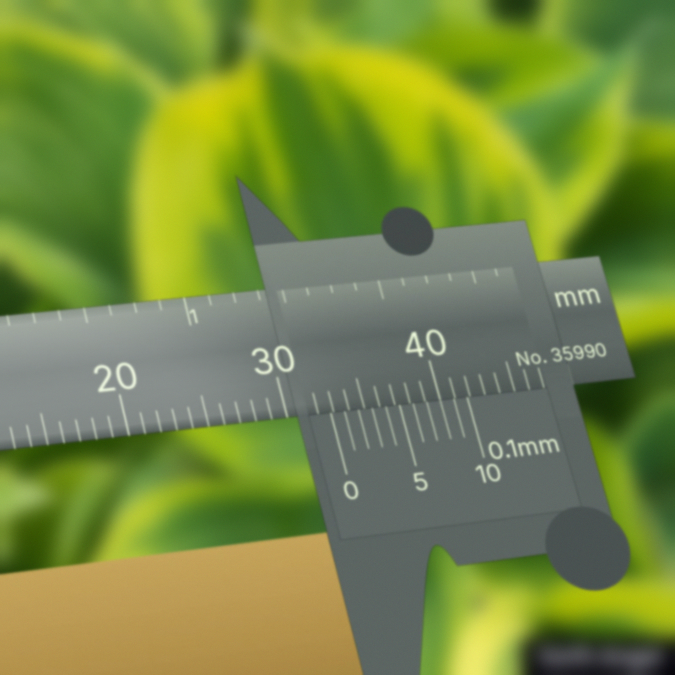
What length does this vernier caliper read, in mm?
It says 32.8 mm
